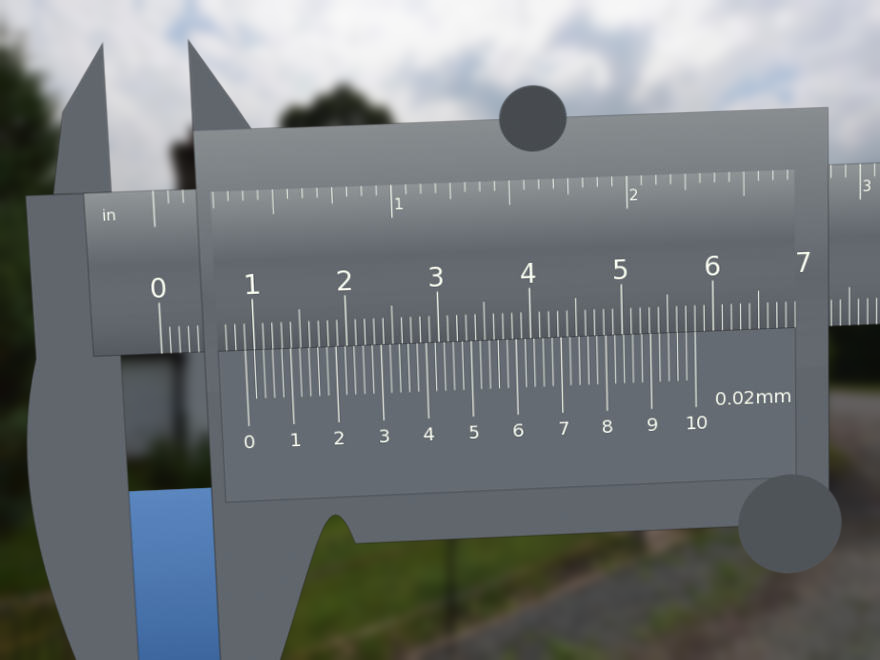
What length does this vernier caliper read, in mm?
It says 9.0 mm
